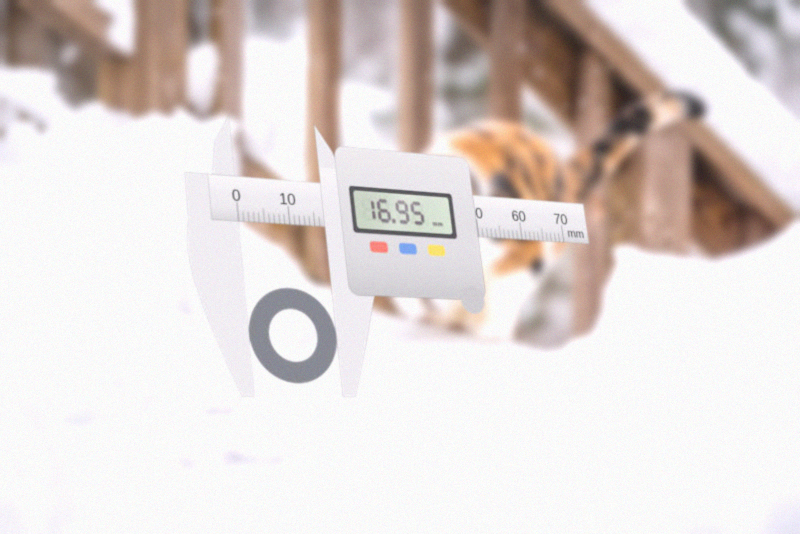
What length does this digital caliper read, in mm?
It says 16.95 mm
